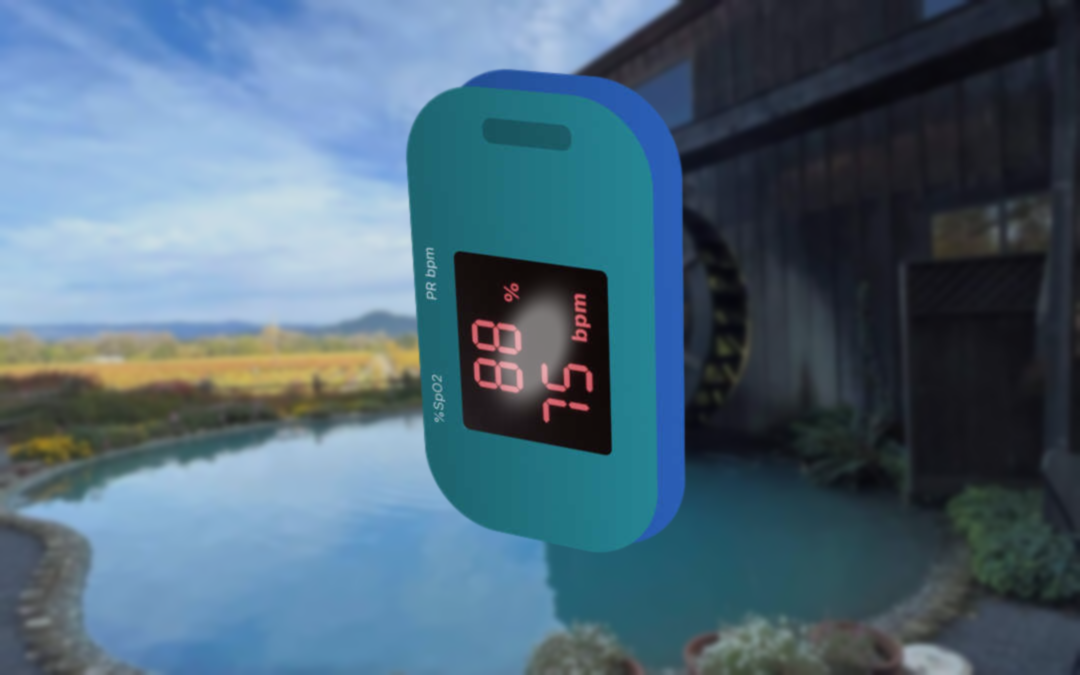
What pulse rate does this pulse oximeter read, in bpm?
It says 75 bpm
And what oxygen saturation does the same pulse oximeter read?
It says 88 %
